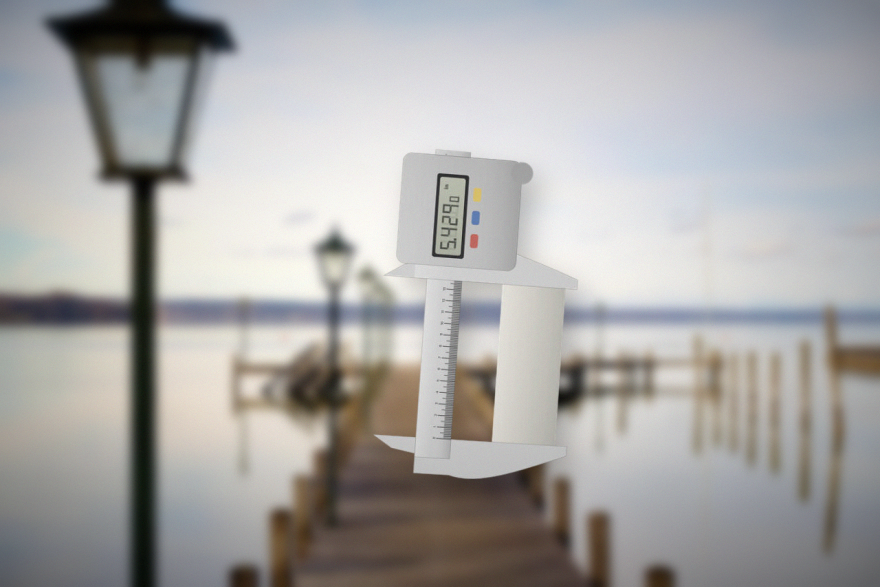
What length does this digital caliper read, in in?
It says 5.4290 in
